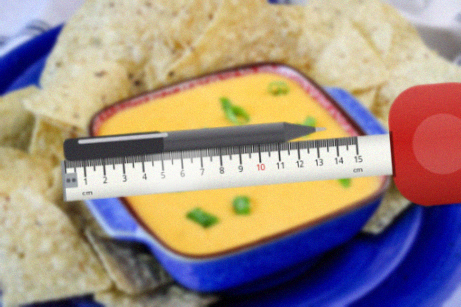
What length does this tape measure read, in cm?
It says 13.5 cm
